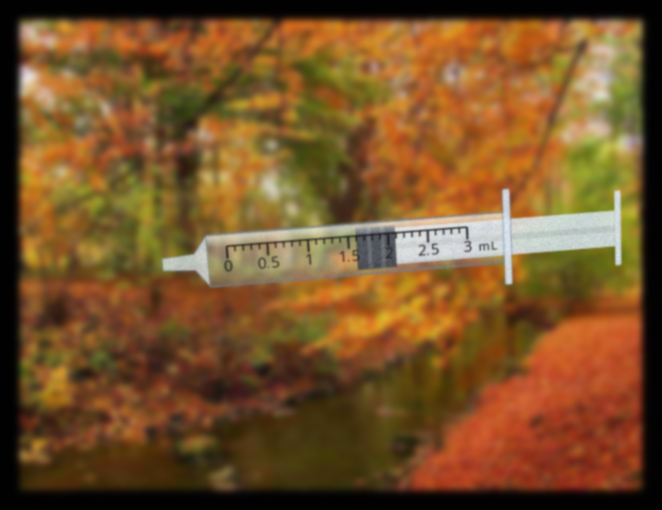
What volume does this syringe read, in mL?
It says 1.6 mL
